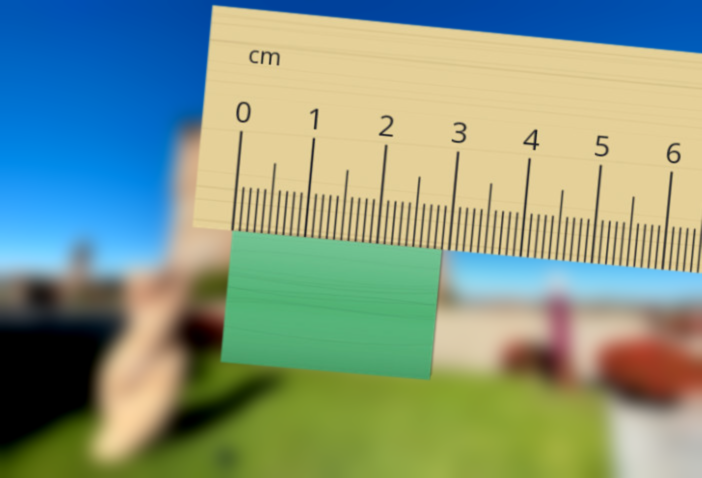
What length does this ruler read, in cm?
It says 2.9 cm
